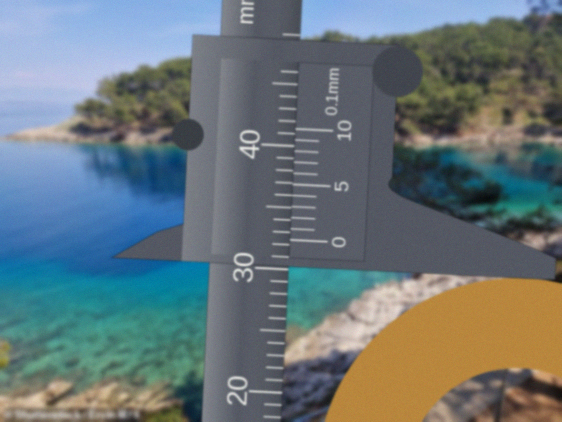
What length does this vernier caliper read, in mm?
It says 32.4 mm
